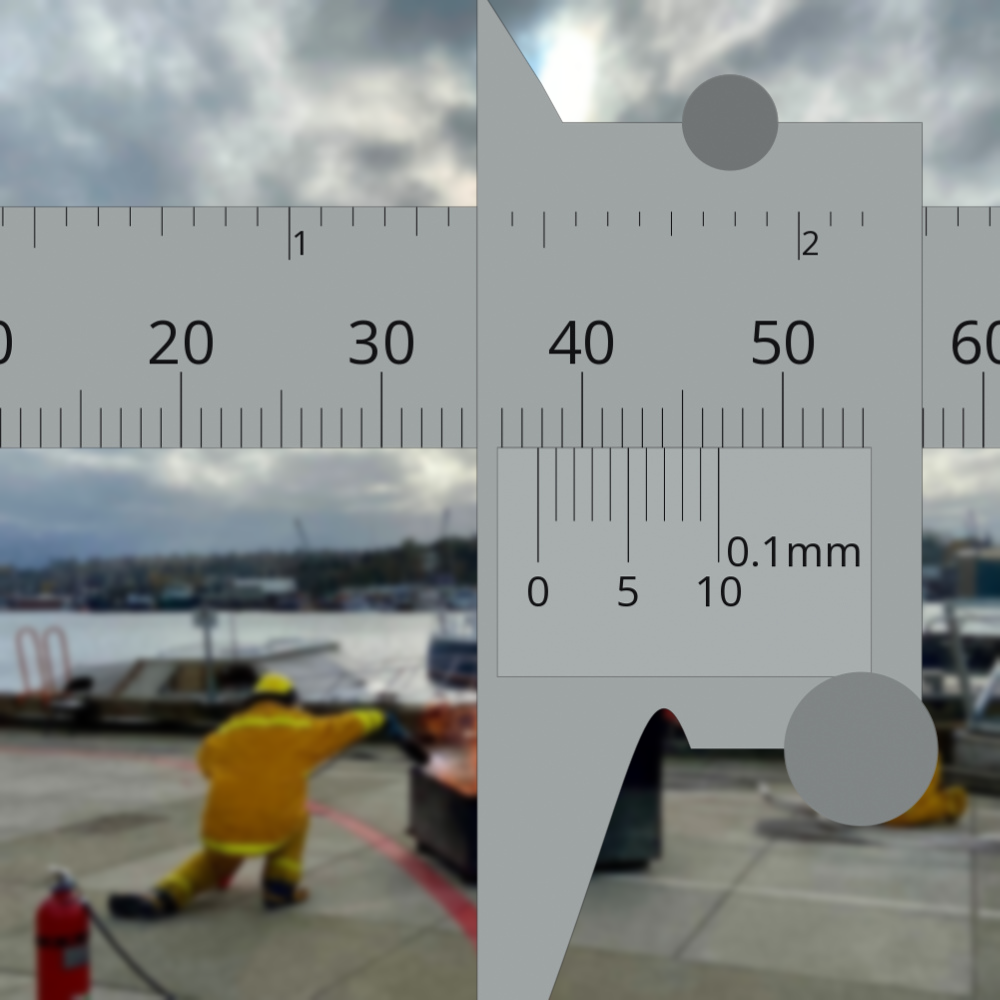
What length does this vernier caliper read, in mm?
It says 37.8 mm
